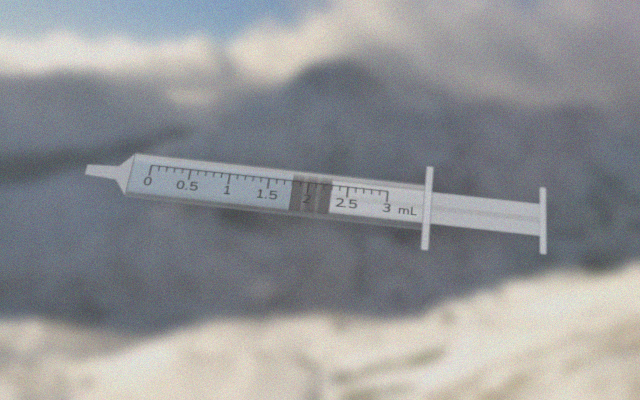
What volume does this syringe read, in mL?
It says 1.8 mL
